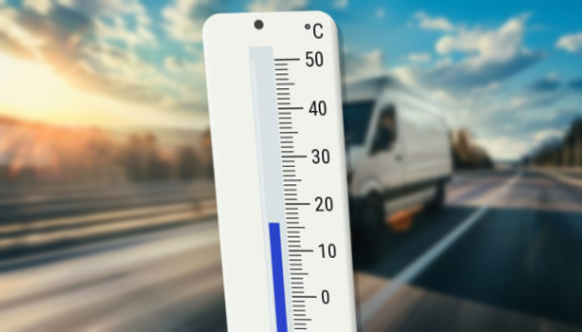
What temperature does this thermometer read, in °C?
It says 16 °C
